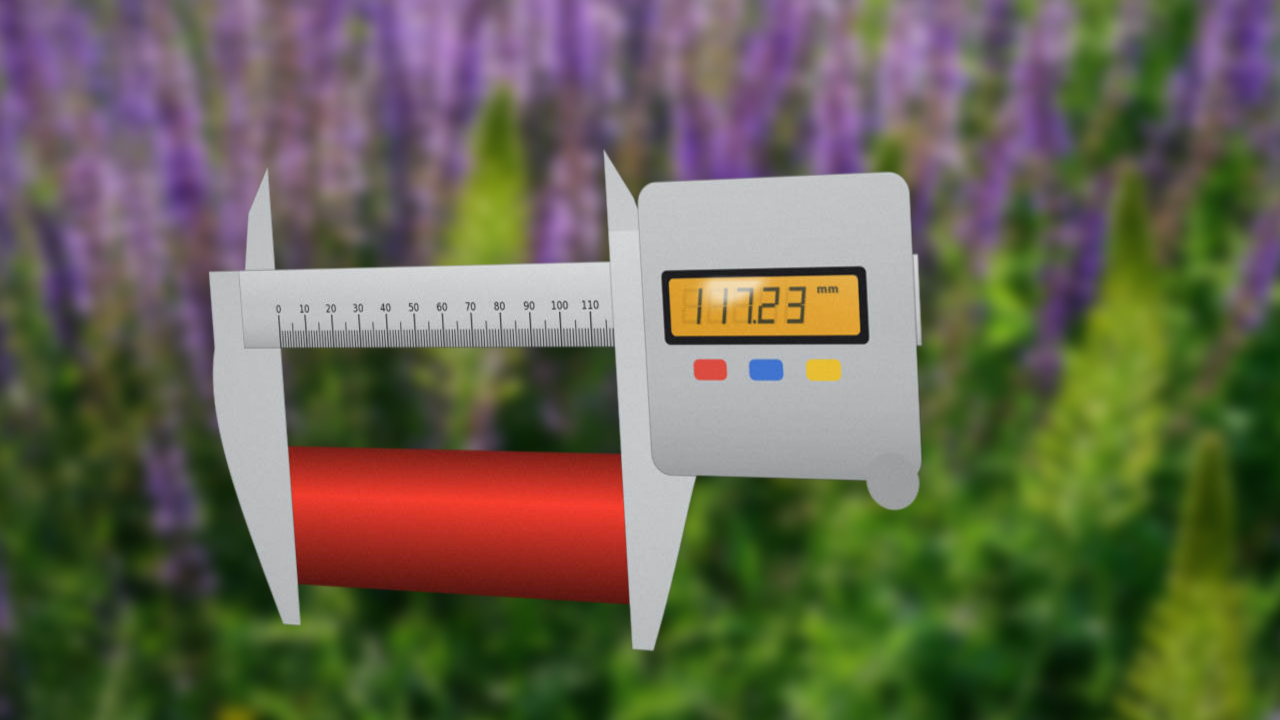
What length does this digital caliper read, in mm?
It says 117.23 mm
